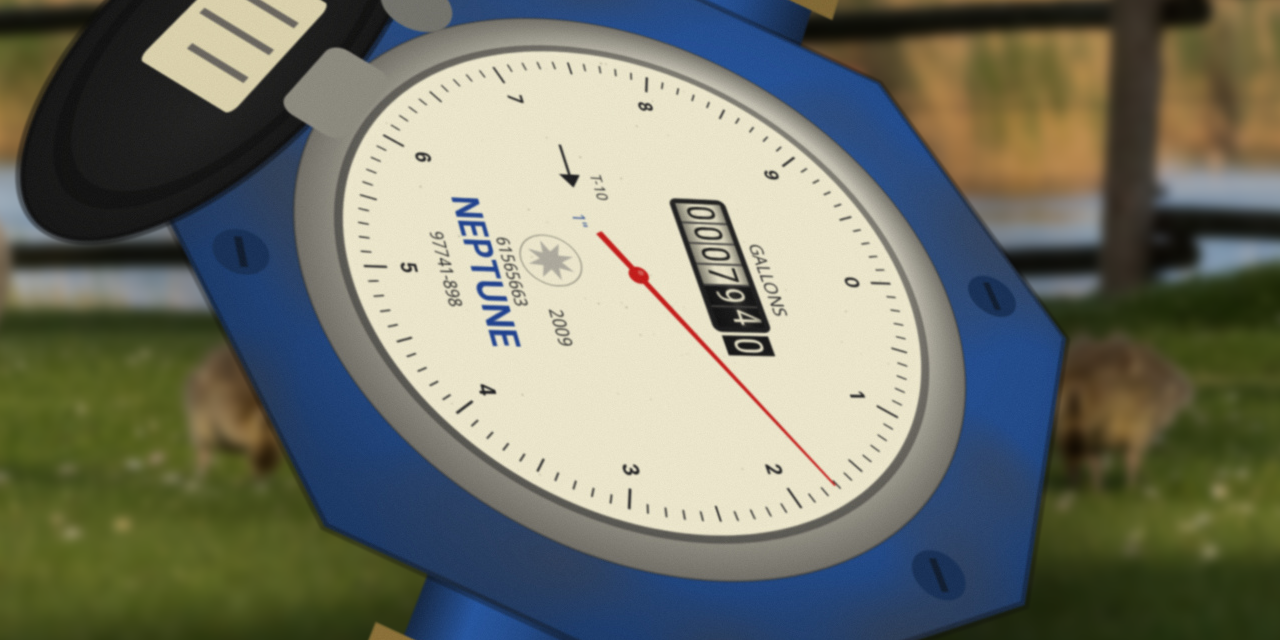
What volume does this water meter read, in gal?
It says 7941.7 gal
